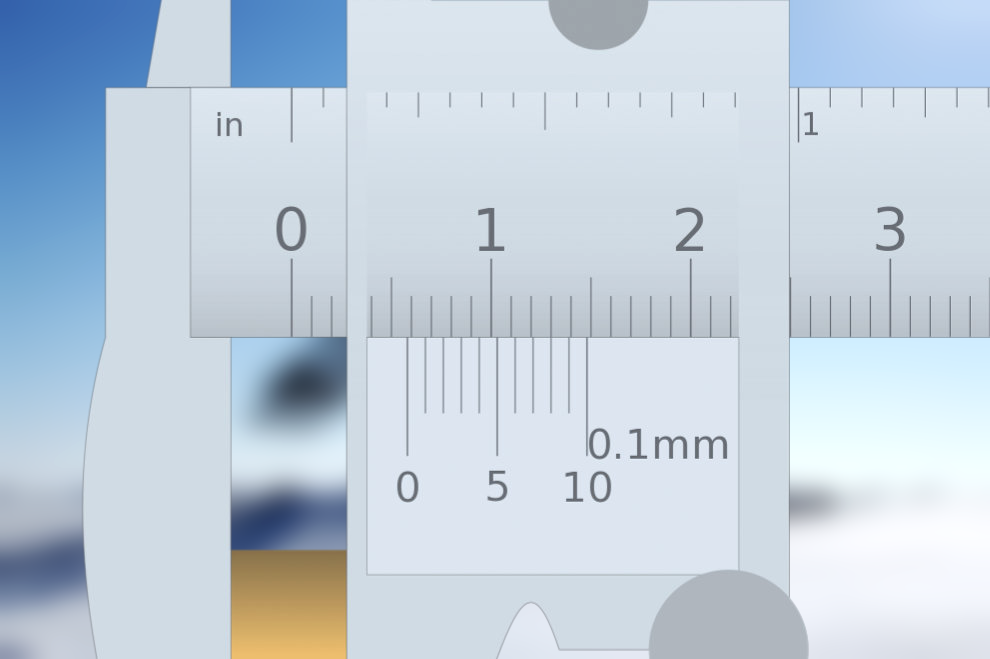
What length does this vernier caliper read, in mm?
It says 5.8 mm
